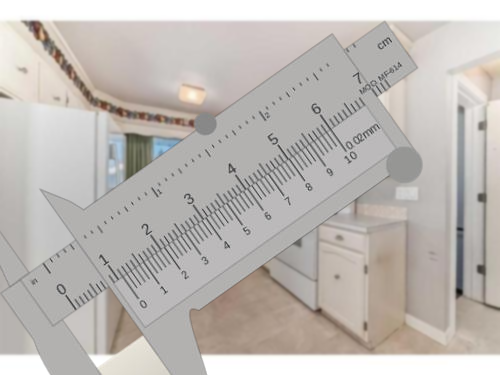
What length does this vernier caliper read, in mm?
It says 11.0 mm
